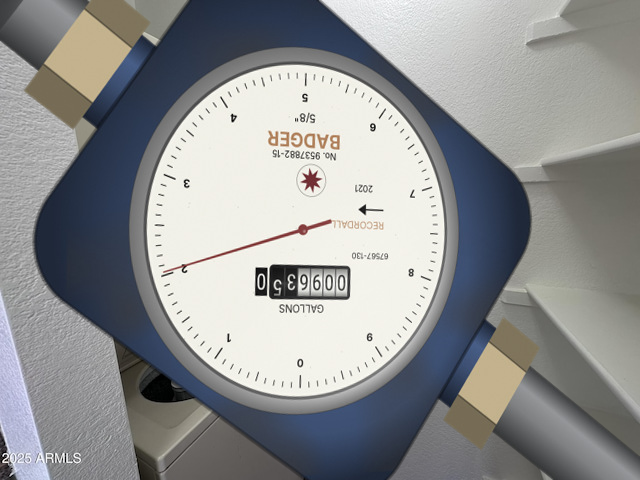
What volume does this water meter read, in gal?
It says 96352.0 gal
